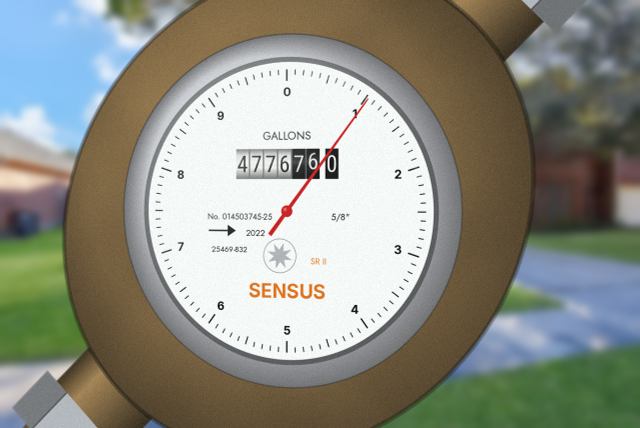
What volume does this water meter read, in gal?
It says 4776761.0 gal
